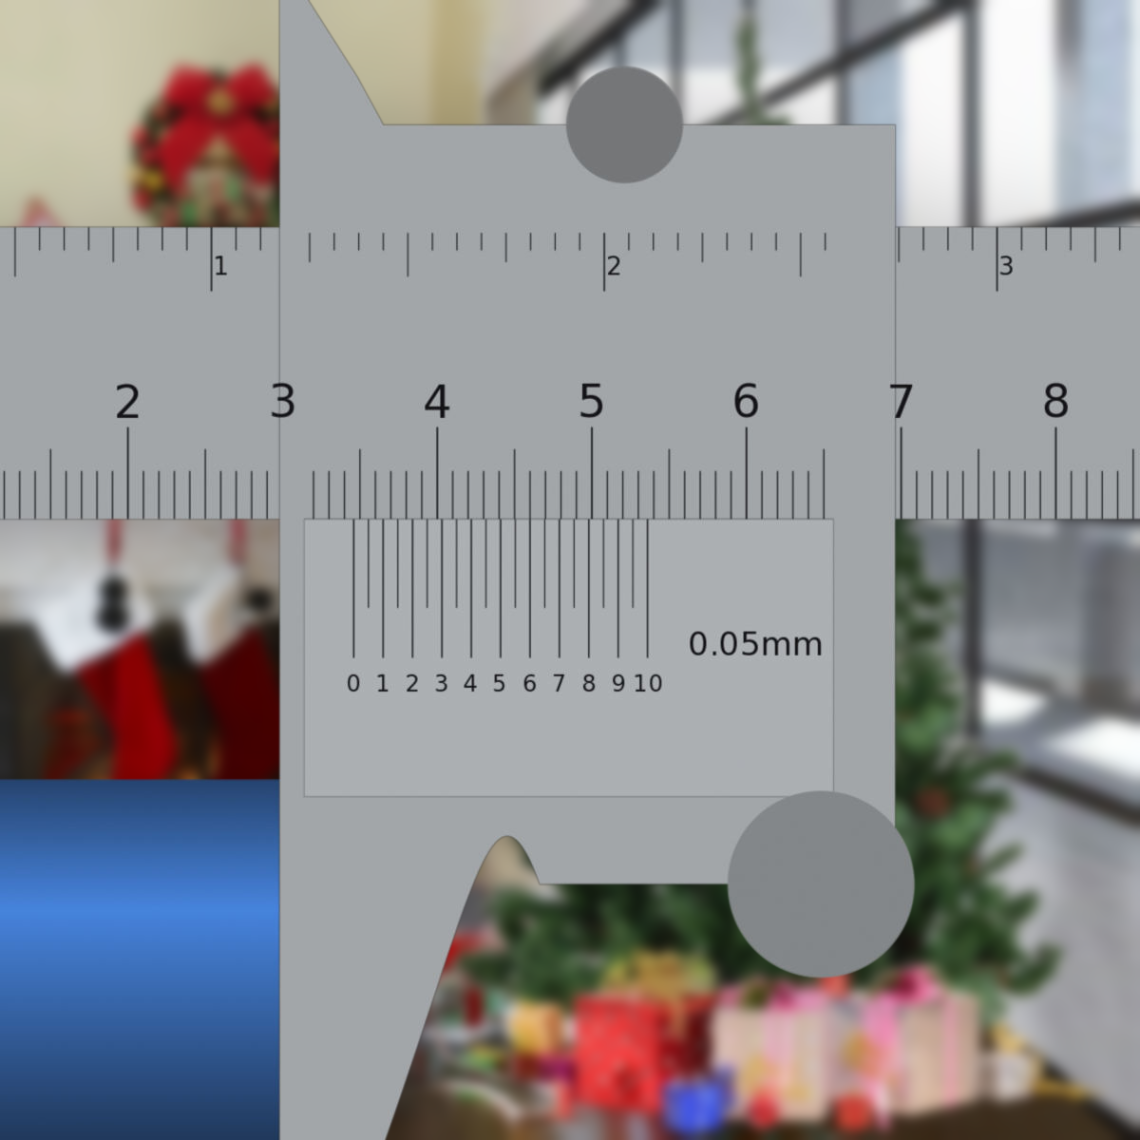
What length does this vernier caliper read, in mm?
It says 34.6 mm
